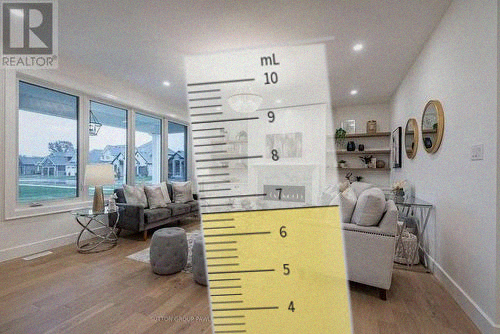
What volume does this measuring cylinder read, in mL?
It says 6.6 mL
